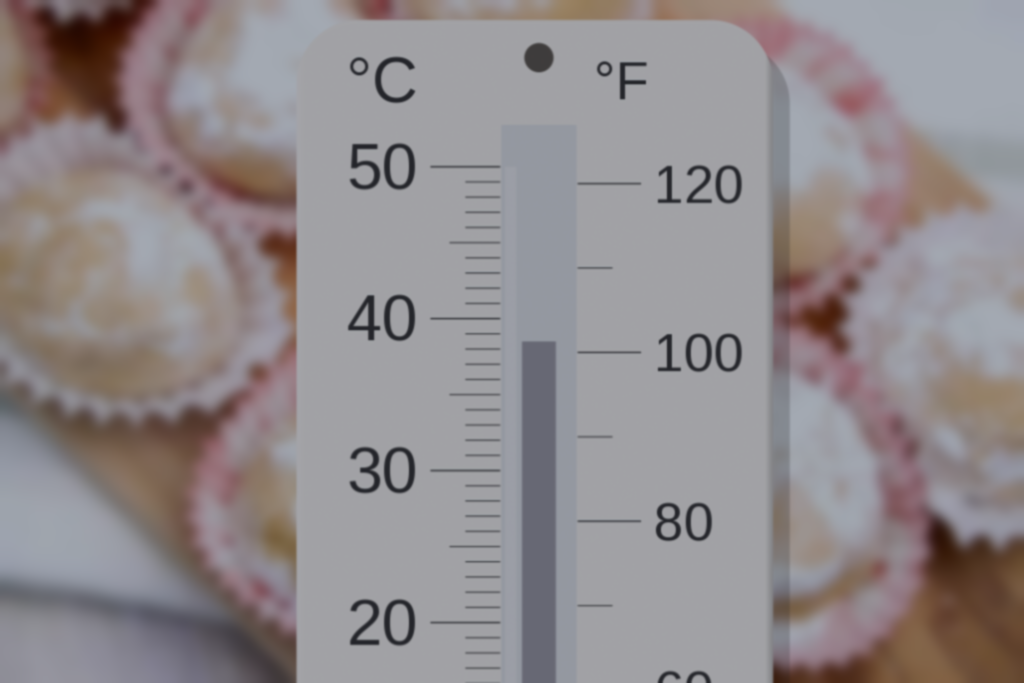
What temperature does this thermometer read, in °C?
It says 38.5 °C
